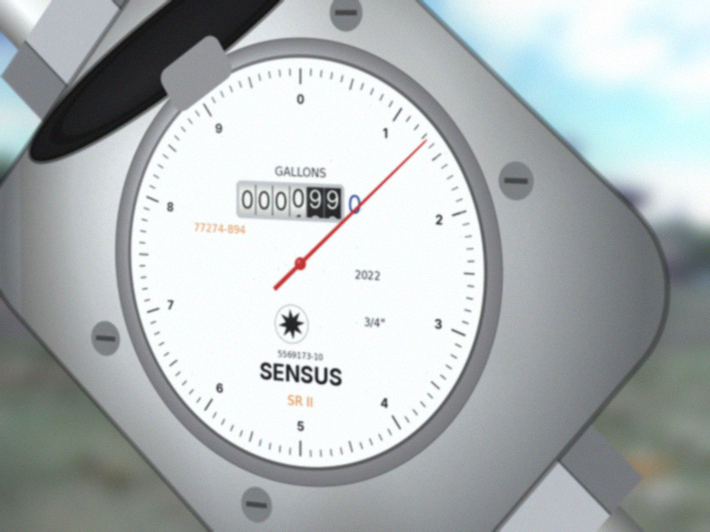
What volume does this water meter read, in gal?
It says 991.3 gal
